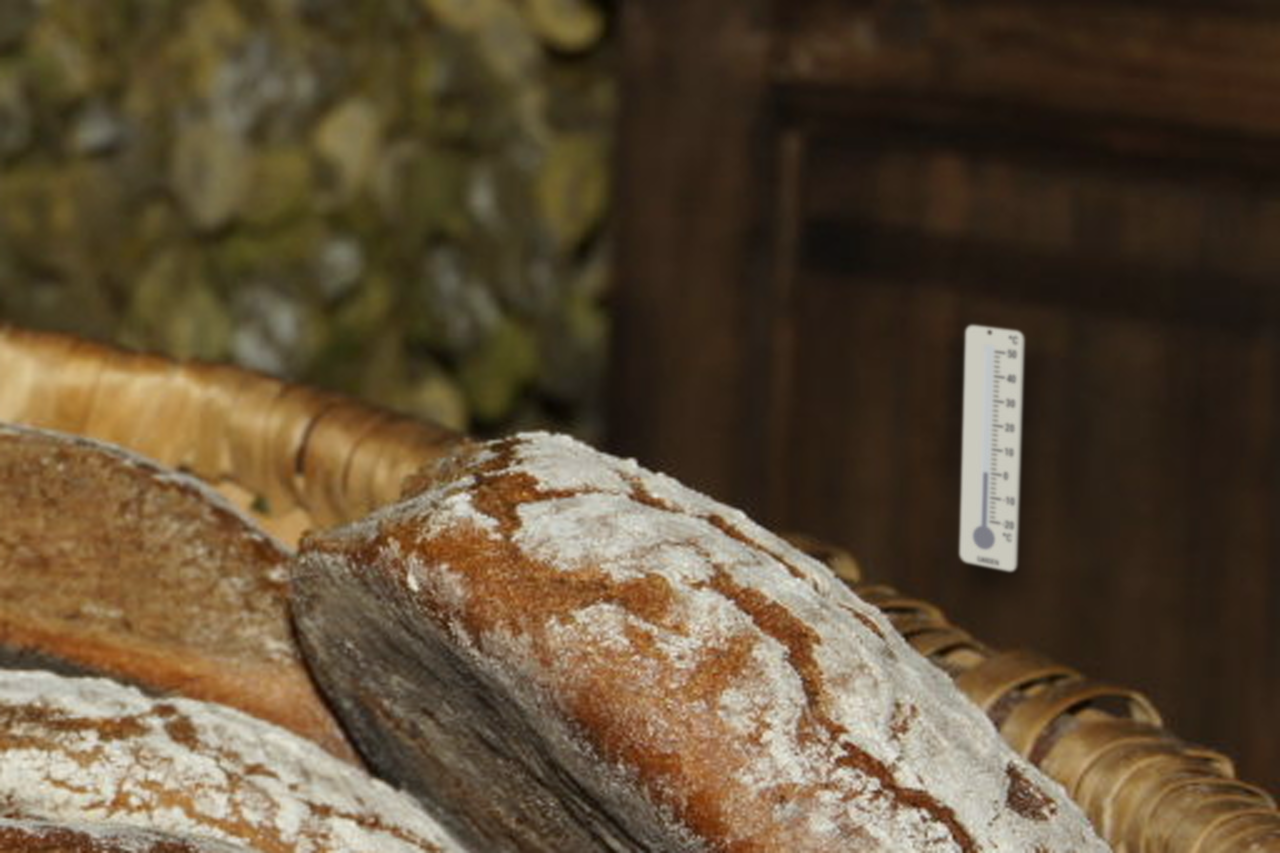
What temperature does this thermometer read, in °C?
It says 0 °C
